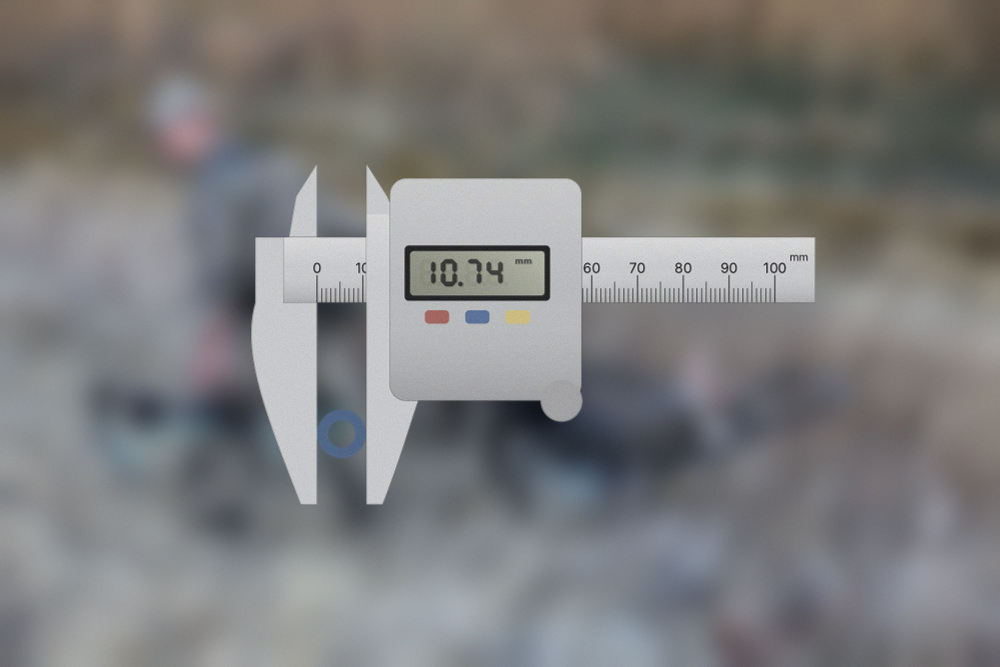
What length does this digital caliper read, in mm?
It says 10.74 mm
